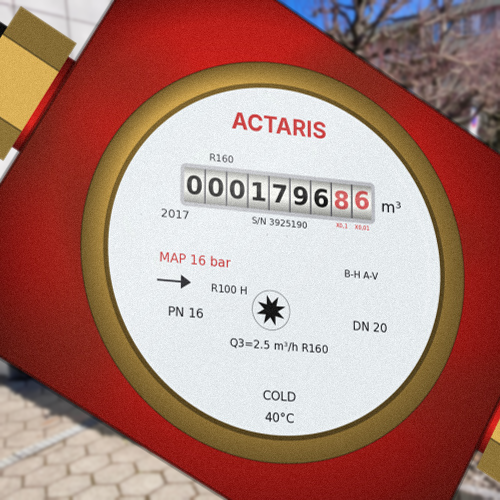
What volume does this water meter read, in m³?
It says 1796.86 m³
